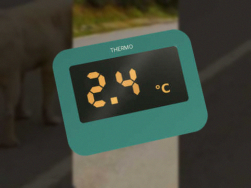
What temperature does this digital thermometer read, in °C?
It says 2.4 °C
